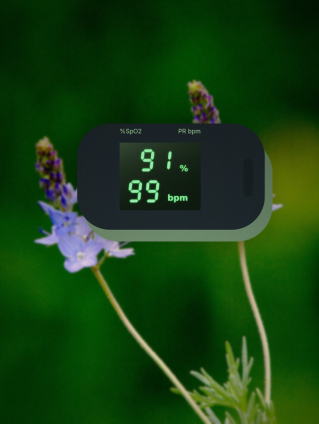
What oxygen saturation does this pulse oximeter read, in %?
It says 91 %
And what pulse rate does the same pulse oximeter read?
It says 99 bpm
